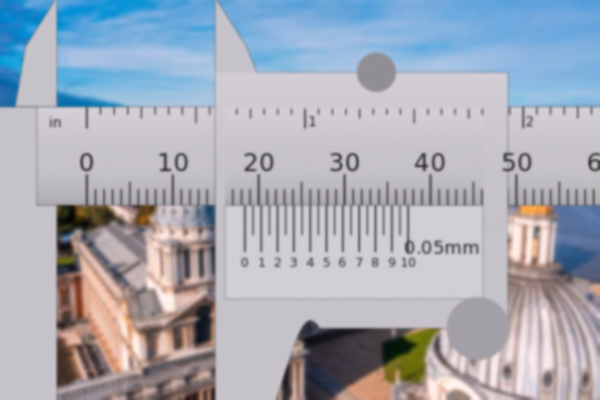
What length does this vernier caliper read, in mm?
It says 18.4 mm
